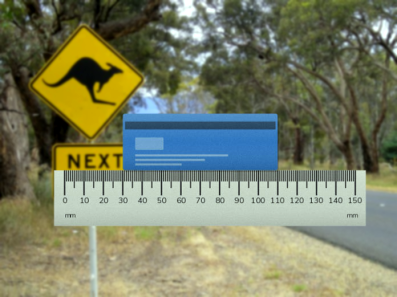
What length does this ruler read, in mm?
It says 80 mm
